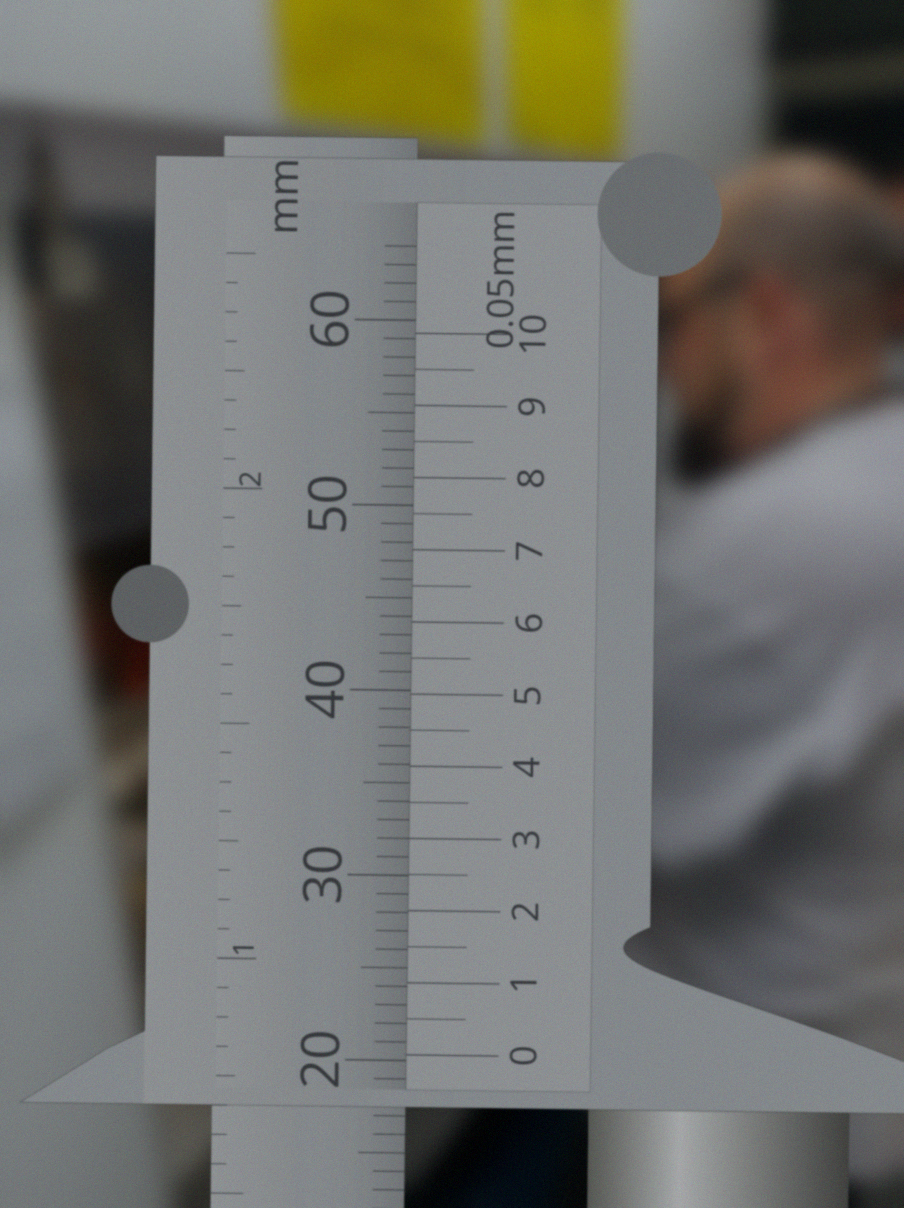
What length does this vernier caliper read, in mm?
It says 20.3 mm
